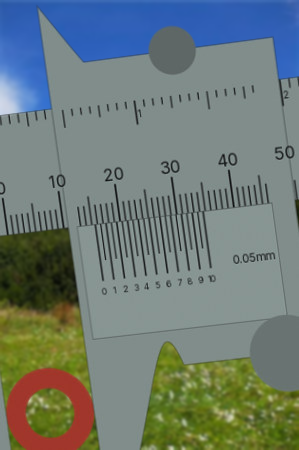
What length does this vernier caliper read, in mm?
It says 15.6 mm
